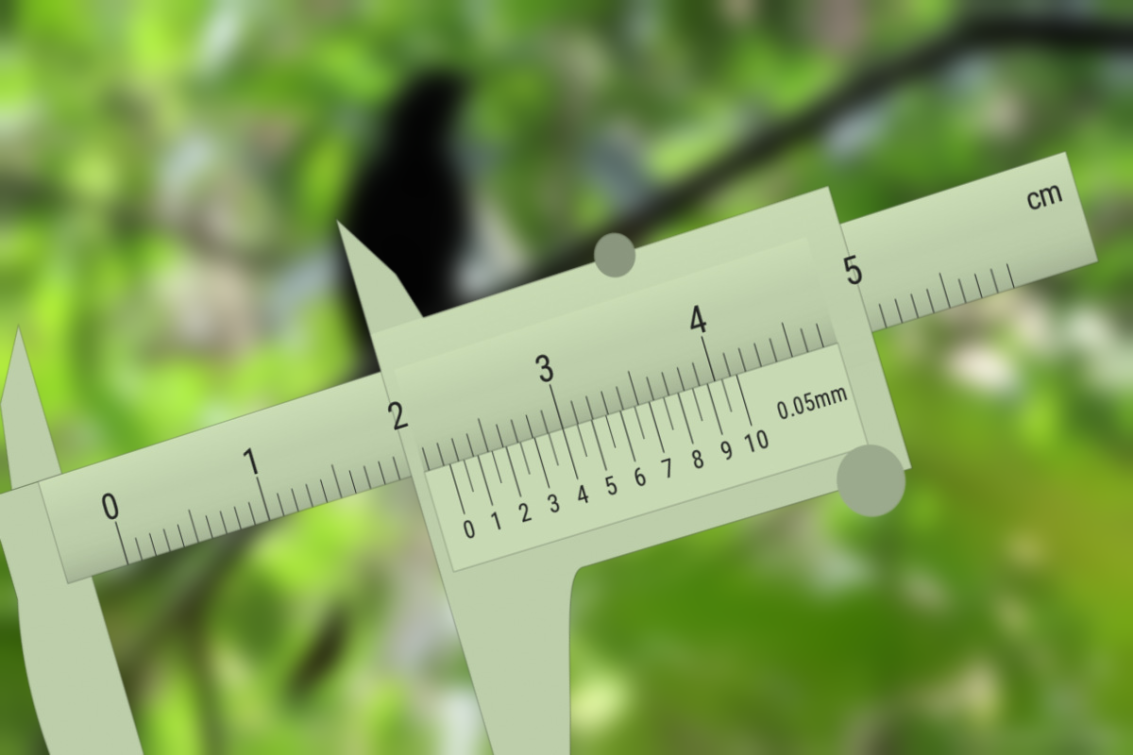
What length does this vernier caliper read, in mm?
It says 22.4 mm
